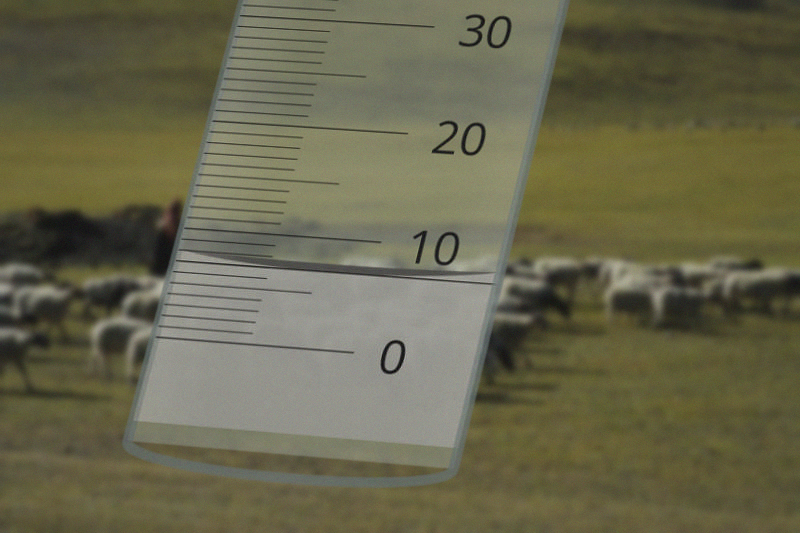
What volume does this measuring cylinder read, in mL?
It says 7 mL
